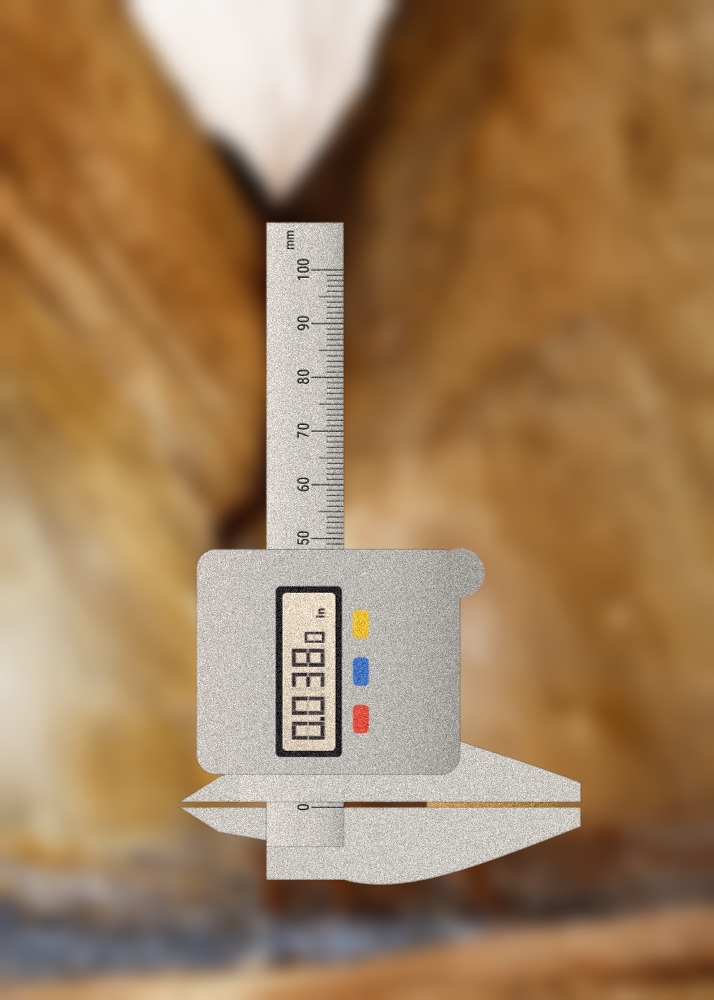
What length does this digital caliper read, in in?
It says 0.0380 in
